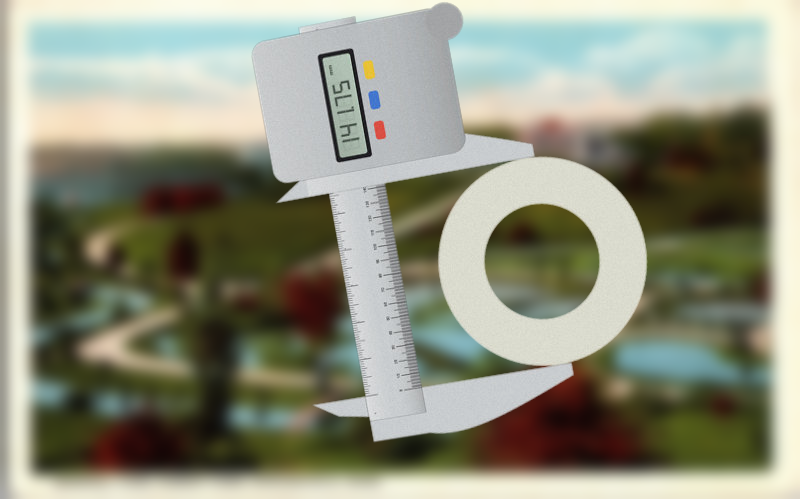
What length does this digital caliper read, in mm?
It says 141.75 mm
